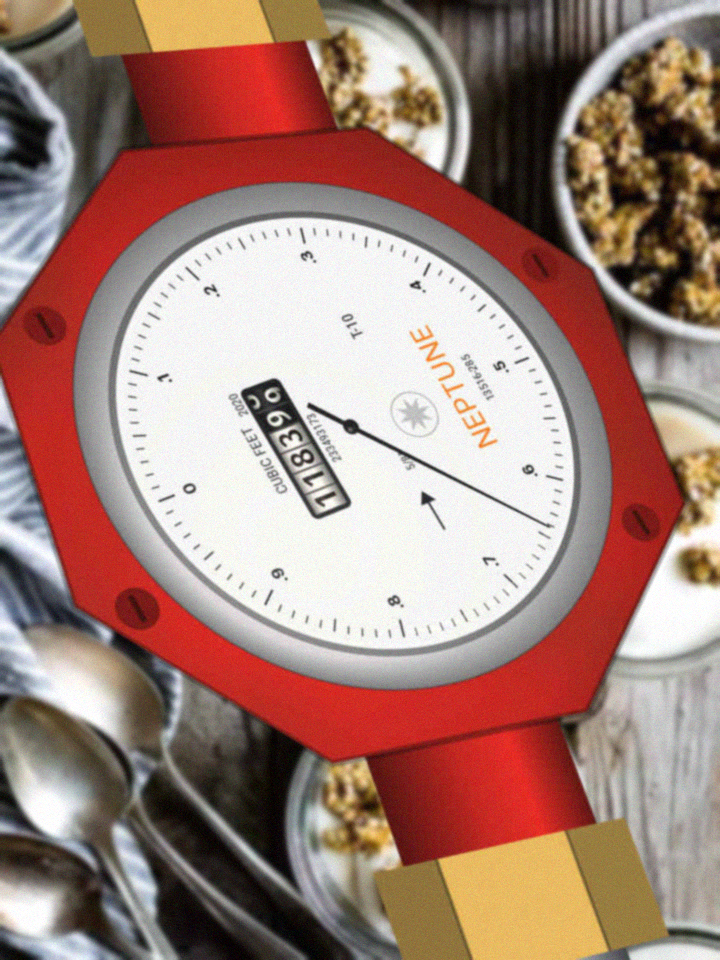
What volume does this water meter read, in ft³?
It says 118398.64 ft³
